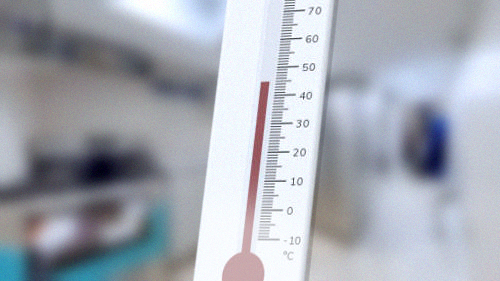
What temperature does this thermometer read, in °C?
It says 45 °C
